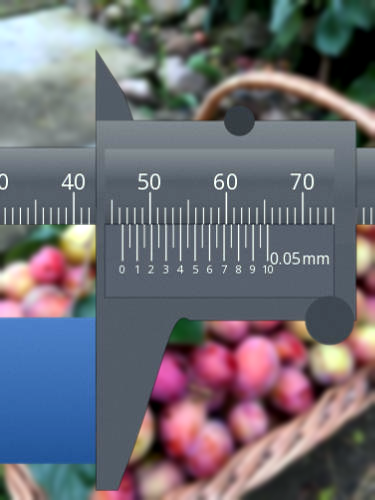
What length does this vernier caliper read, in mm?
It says 46.4 mm
